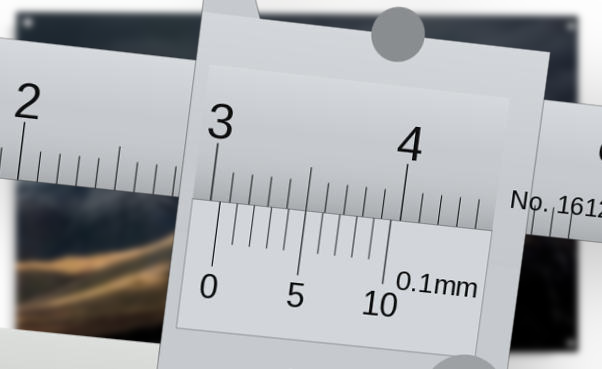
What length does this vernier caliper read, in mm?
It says 30.5 mm
